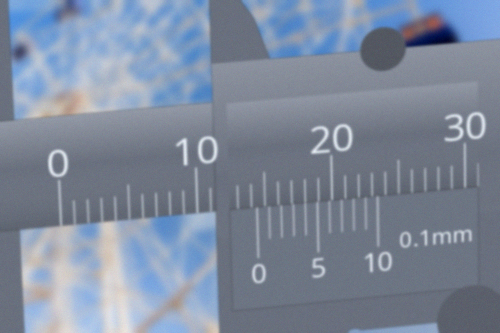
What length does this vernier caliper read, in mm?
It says 14.4 mm
